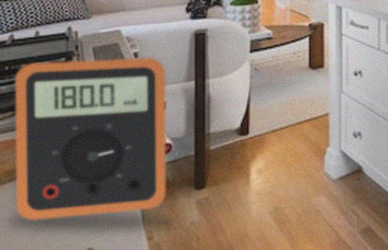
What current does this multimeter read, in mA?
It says 180.0 mA
